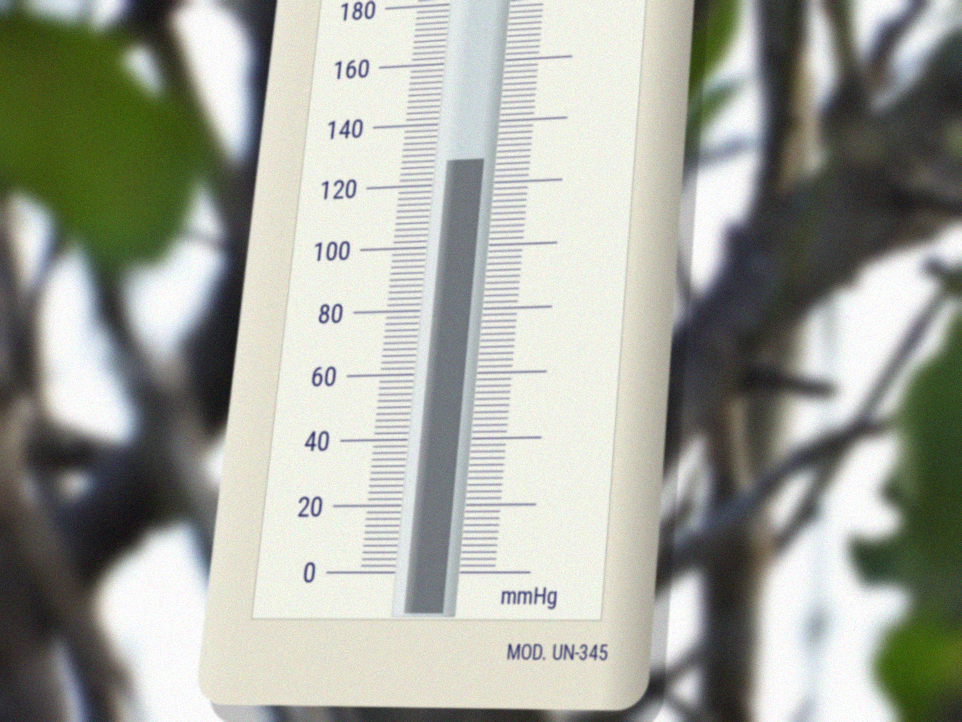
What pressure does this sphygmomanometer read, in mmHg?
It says 128 mmHg
